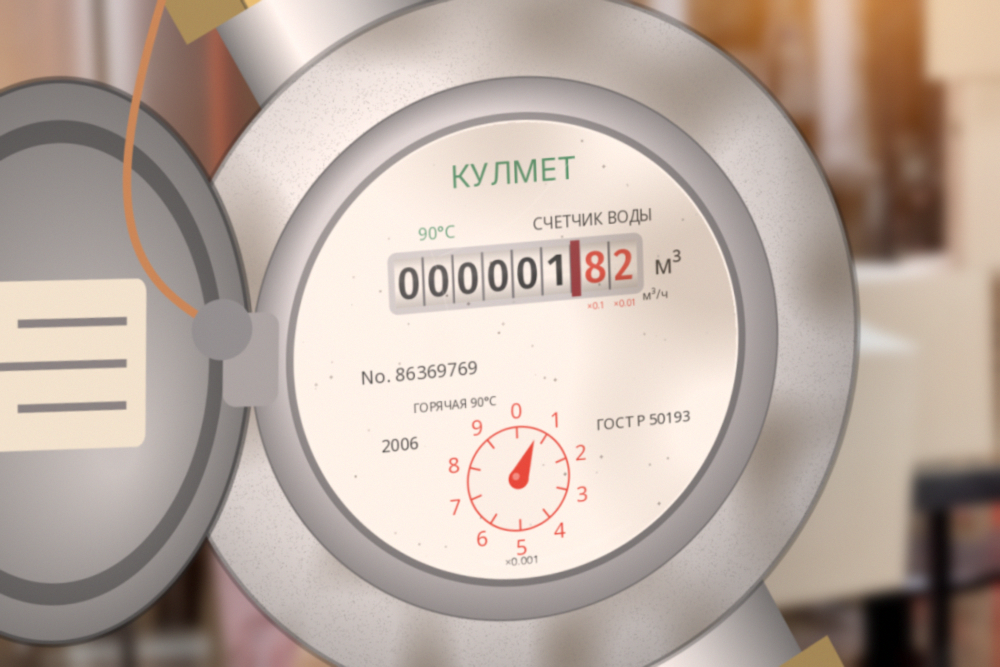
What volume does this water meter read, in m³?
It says 1.820 m³
